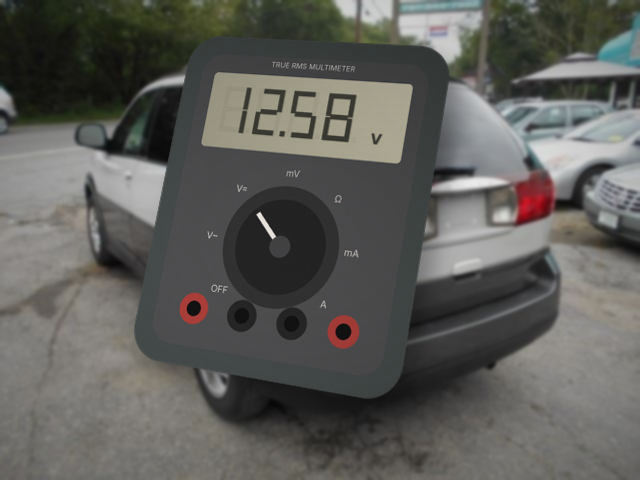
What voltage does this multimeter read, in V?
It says 12.58 V
